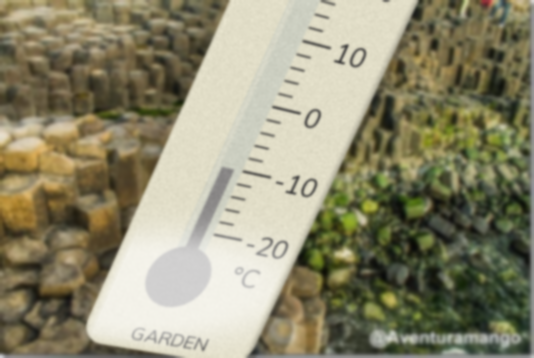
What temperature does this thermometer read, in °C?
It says -10 °C
